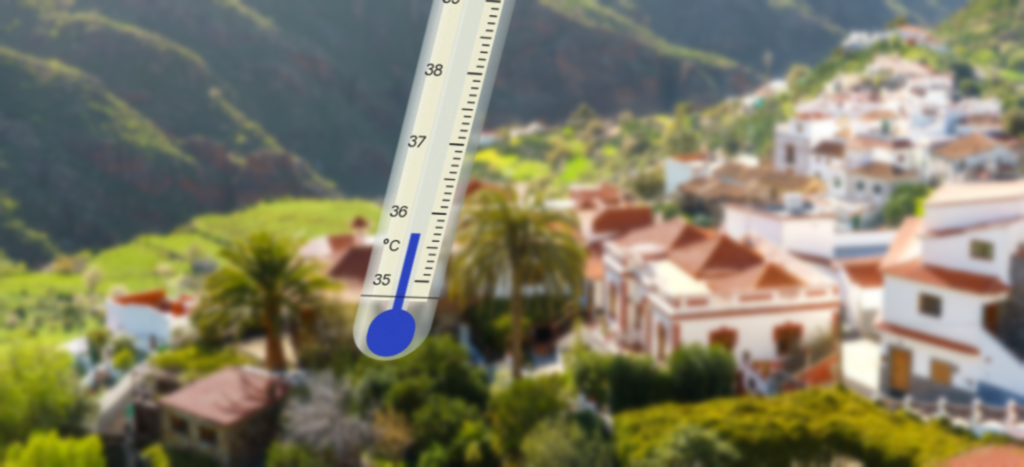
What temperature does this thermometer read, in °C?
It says 35.7 °C
